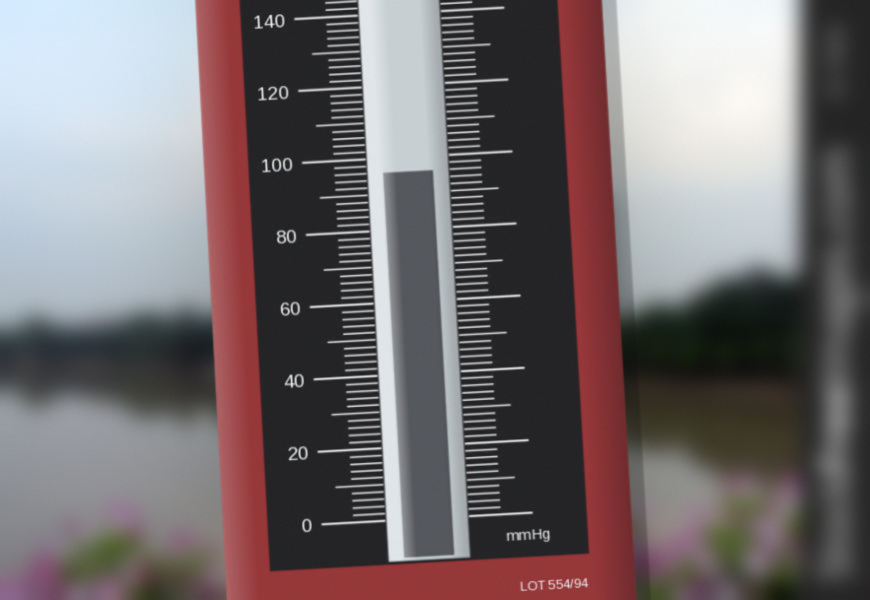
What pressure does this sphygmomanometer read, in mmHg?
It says 96 mmHg
